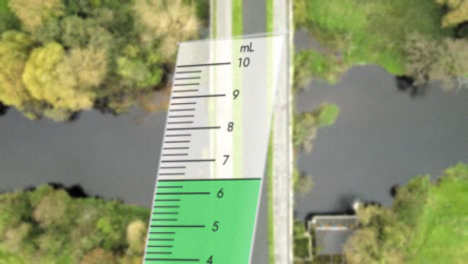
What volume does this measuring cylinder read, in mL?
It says 6.4 mL
